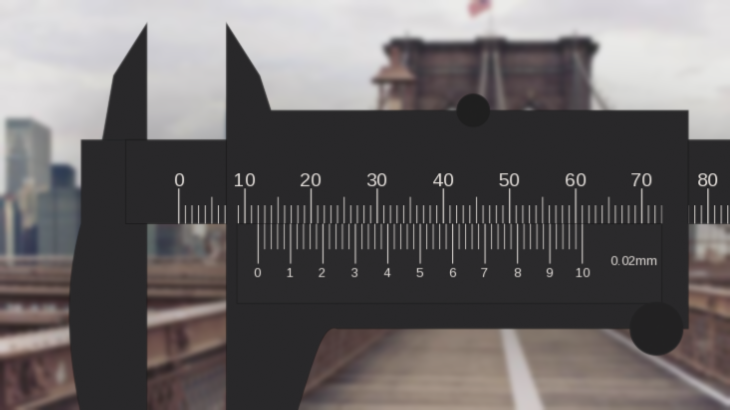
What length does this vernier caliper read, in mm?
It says 12.0 mm
